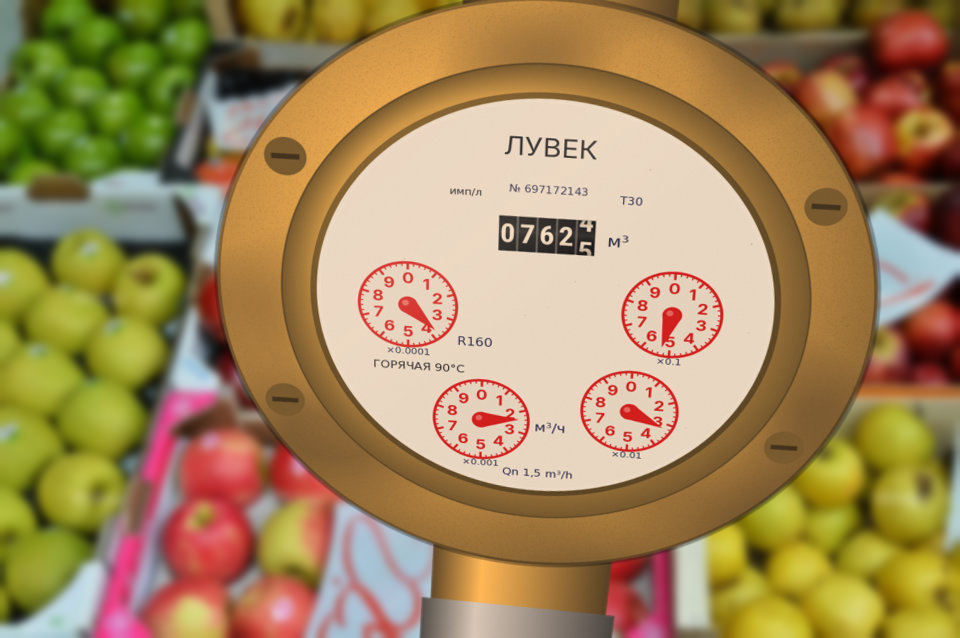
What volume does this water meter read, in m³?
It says 7624.5323 m³
